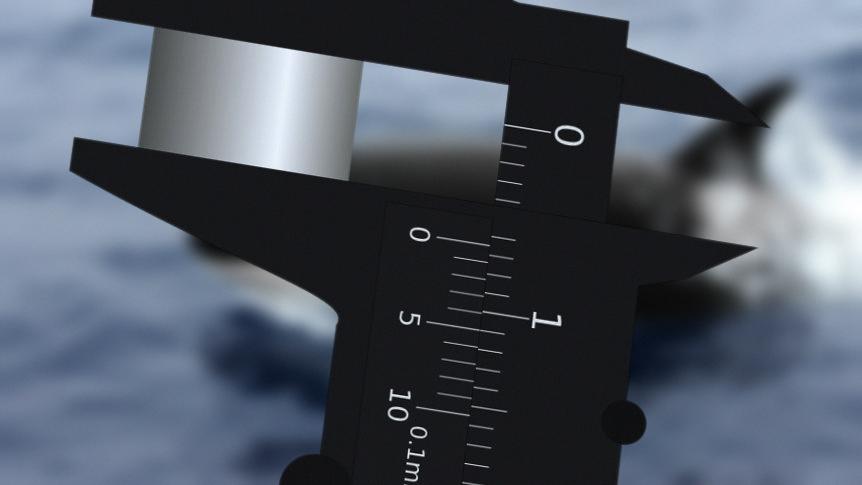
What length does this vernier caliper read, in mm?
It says 6.5 mm
